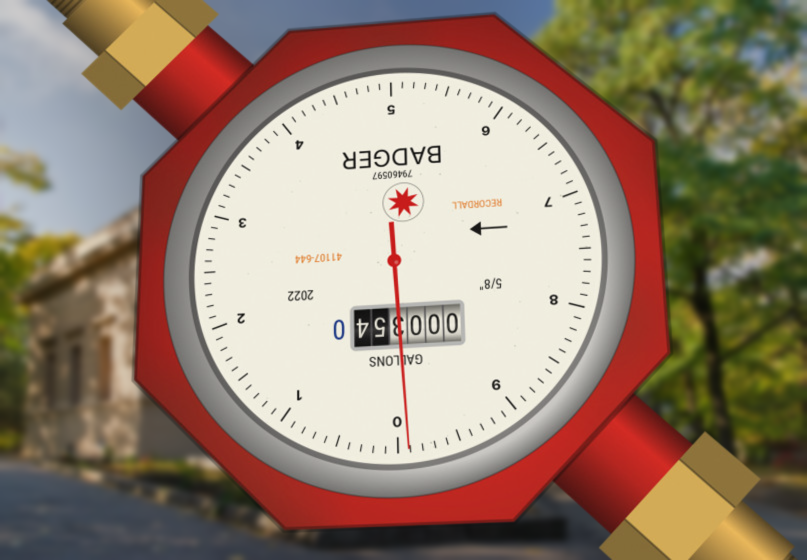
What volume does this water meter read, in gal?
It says 3539.9 gal
